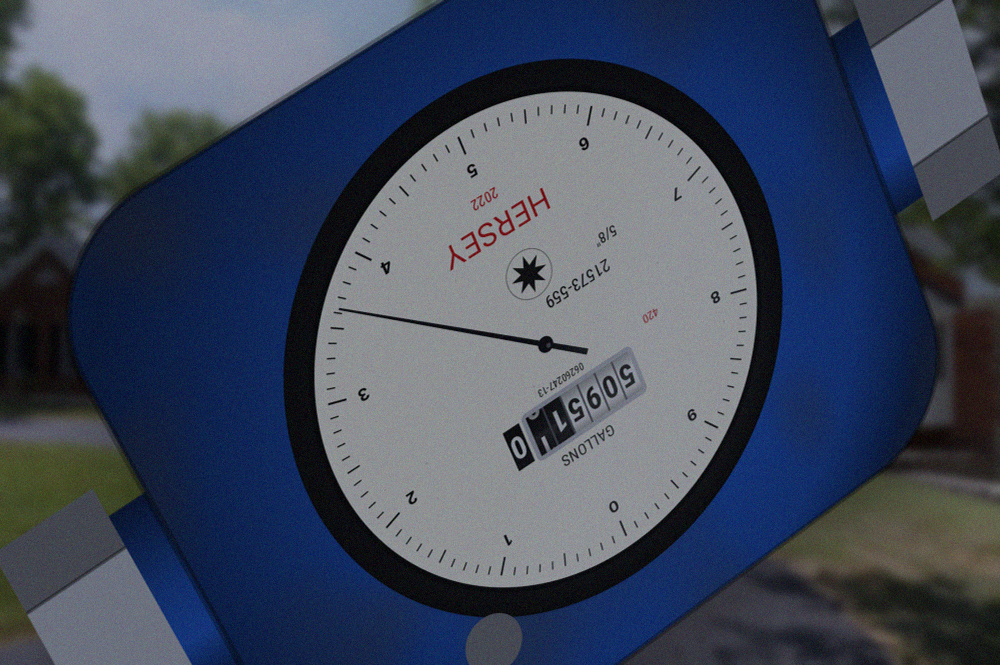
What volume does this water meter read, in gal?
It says 5095113.6 gal
